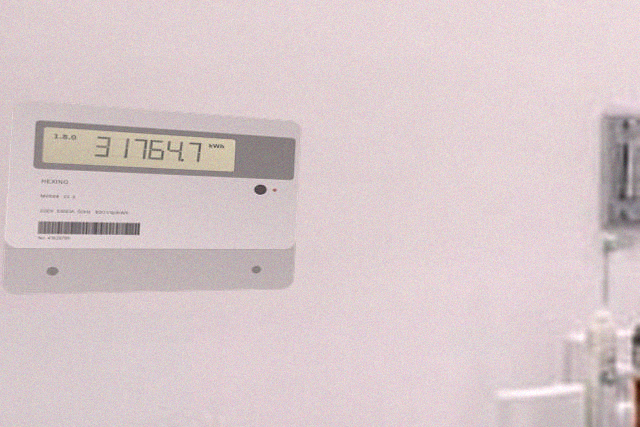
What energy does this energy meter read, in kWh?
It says 31764.7 kWh
